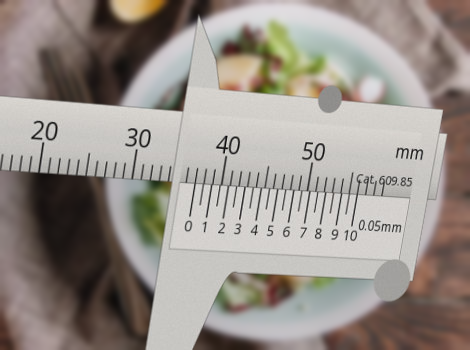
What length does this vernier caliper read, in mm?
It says 37.0 mm
